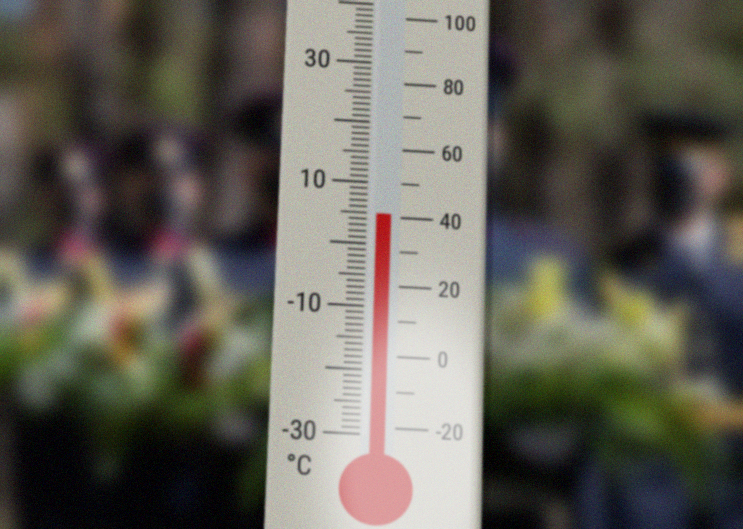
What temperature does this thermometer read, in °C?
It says 5 °C
